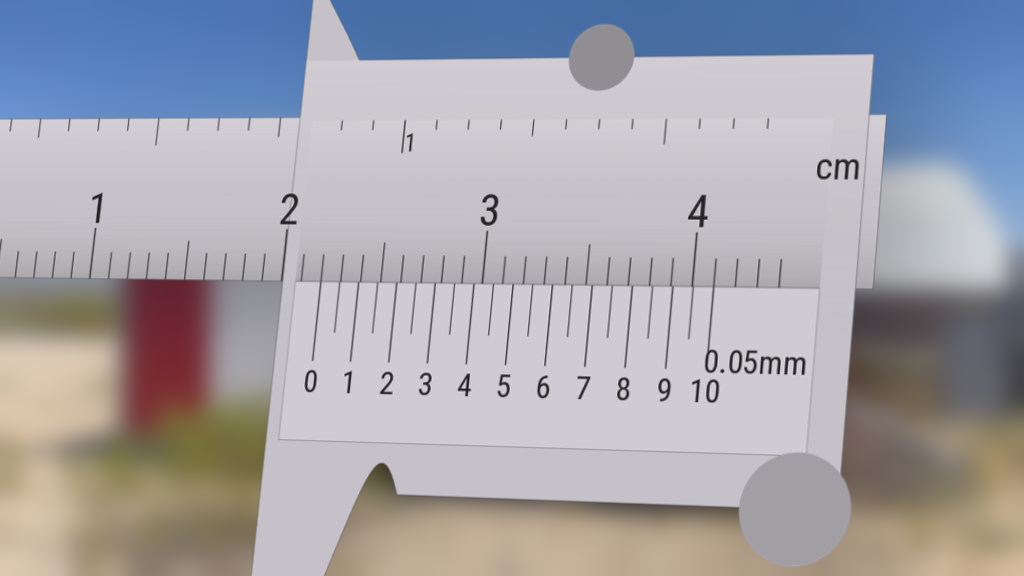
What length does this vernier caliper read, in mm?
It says 22.0 mm
